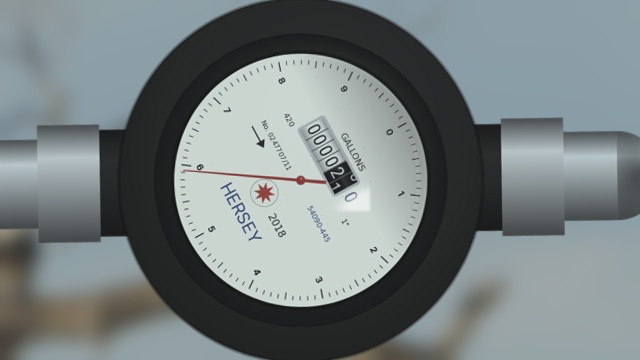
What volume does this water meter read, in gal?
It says 205.9 gal
